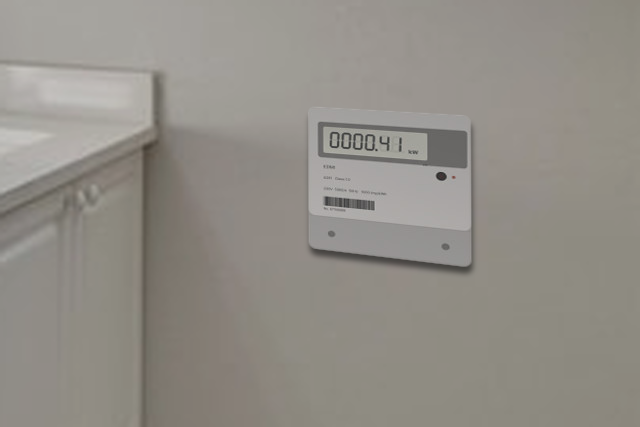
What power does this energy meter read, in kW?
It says 0.41 kW
